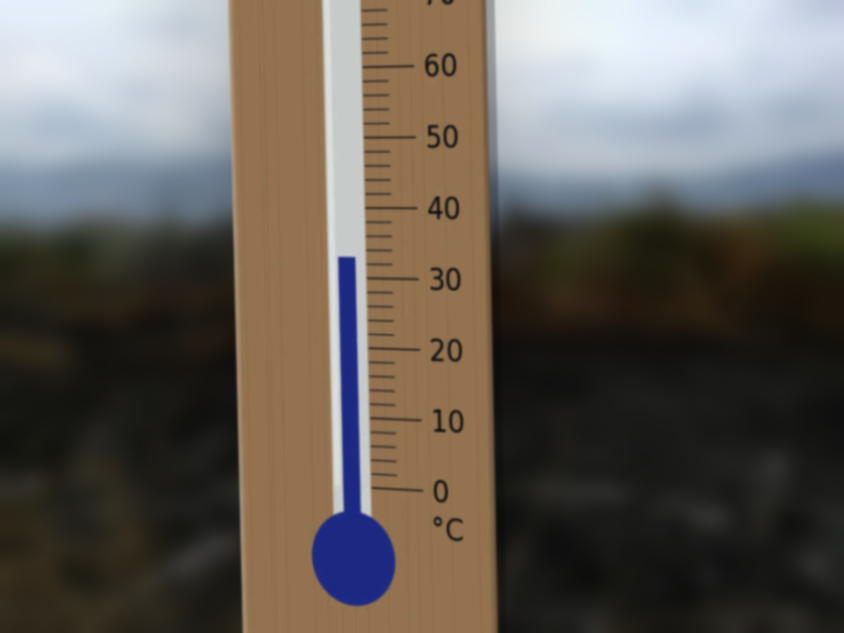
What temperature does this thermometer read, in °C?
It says 33 °C
